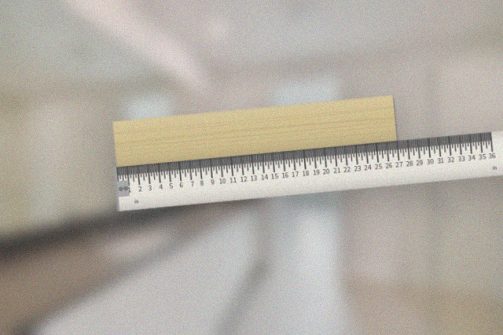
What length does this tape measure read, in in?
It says 27 in
